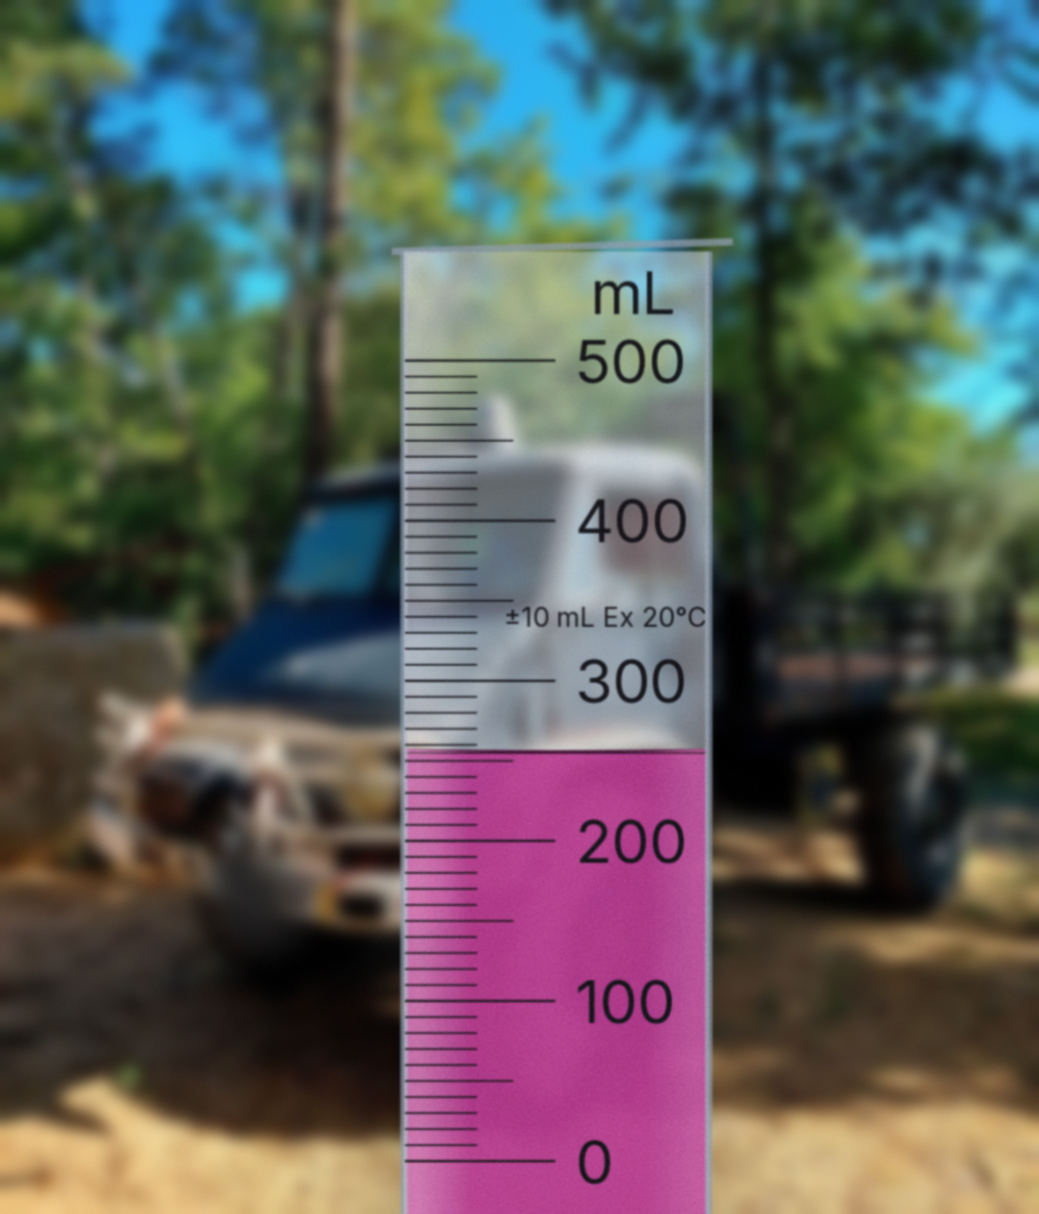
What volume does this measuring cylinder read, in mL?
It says 255 mL
